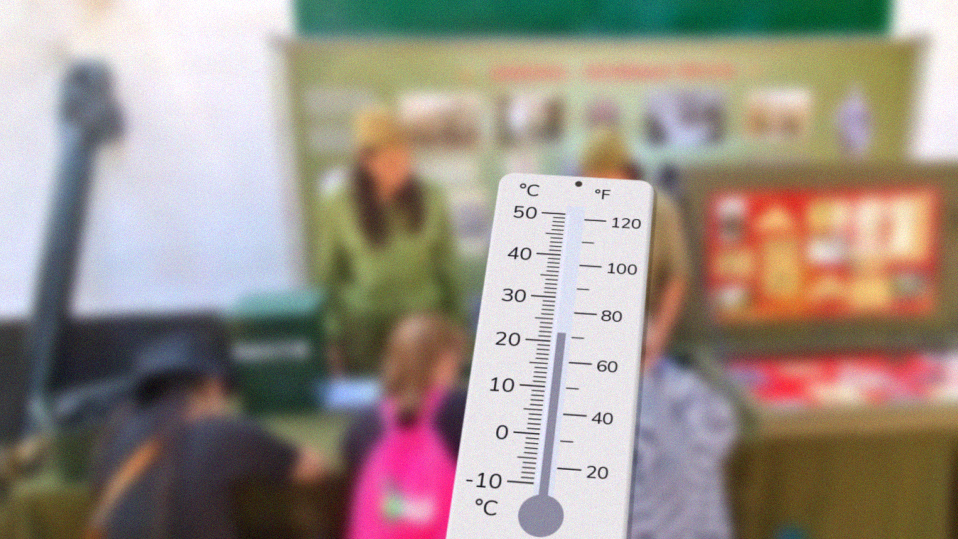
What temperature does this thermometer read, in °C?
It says 22 °C
